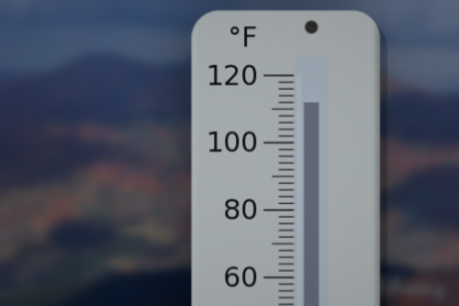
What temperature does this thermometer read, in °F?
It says 112 °F
